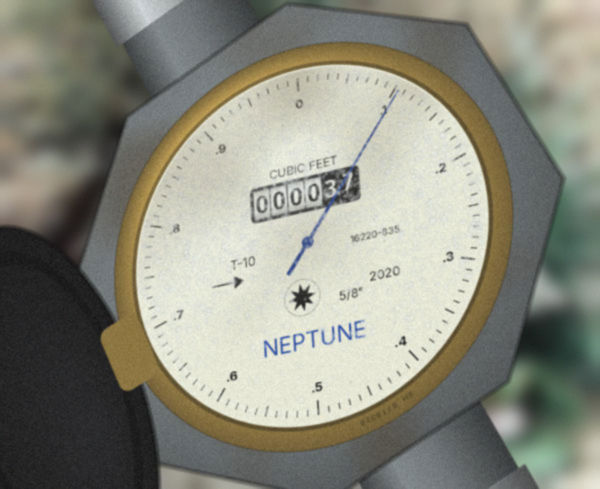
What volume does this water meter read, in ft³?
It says 37.10 ft³
